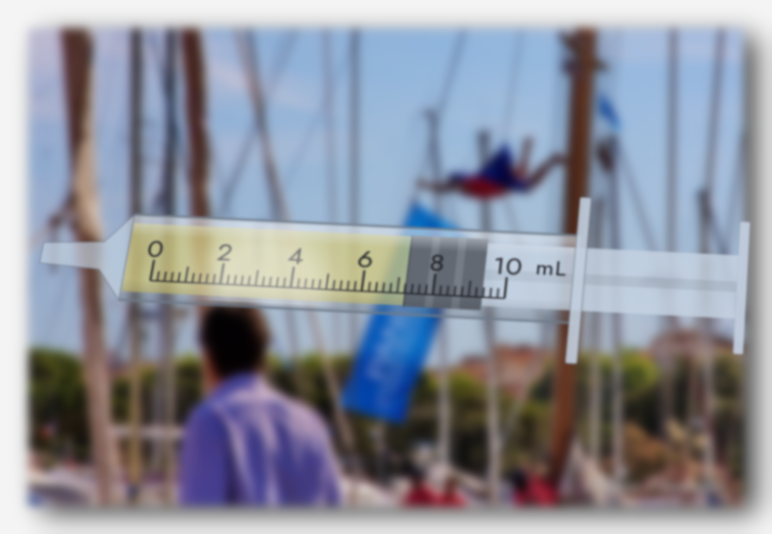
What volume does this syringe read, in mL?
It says 7.2 mL
